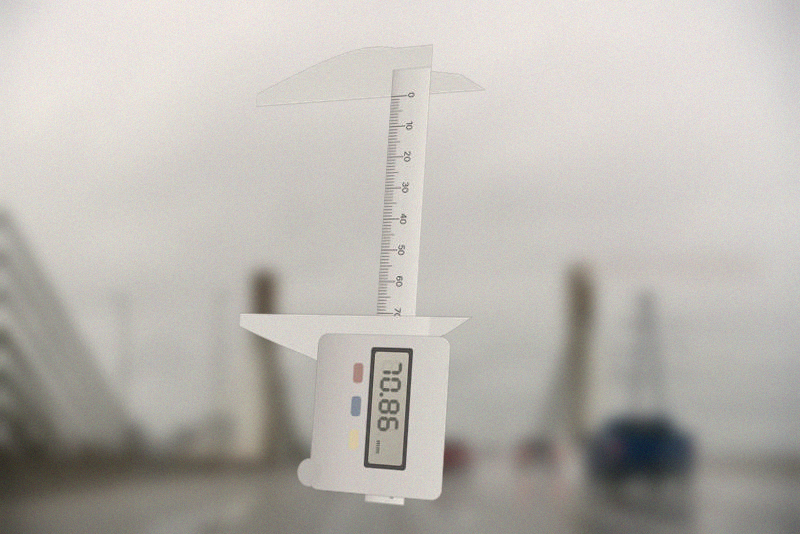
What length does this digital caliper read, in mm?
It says 70.86 mm
